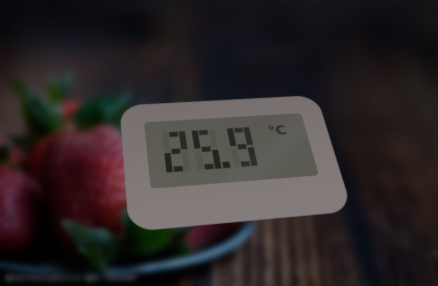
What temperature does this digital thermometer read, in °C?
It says 25.9 °C
